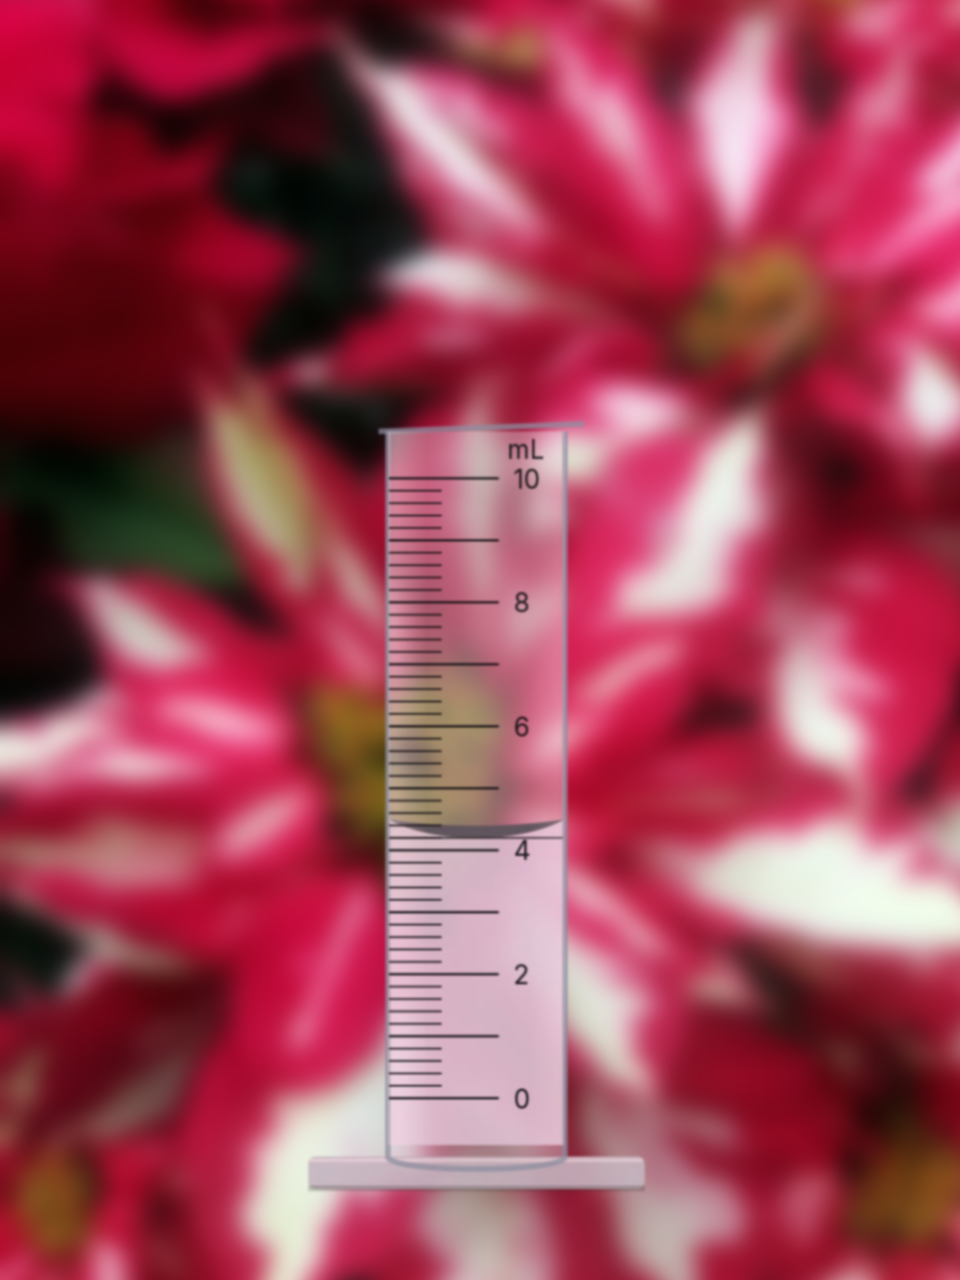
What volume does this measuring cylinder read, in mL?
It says 4.2 mL
